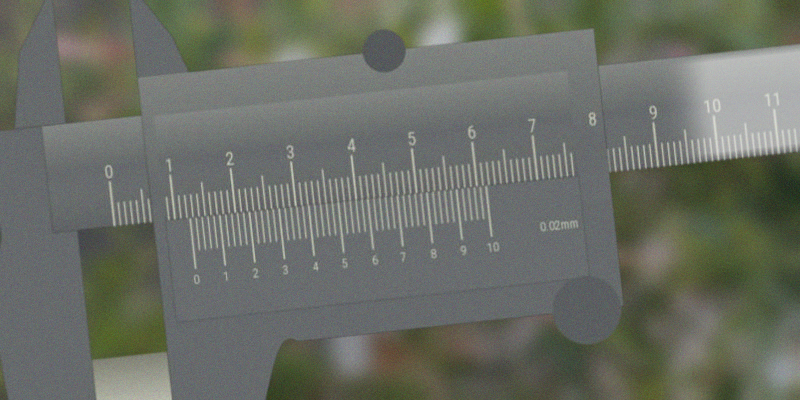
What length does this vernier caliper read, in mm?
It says 12.5 mm
